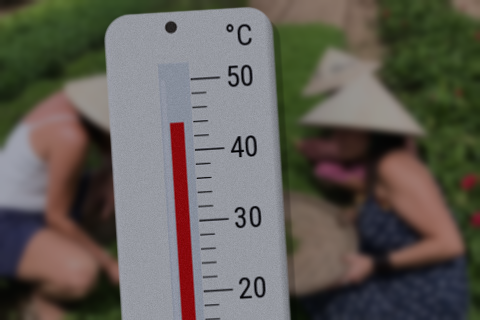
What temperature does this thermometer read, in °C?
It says 44 °C
